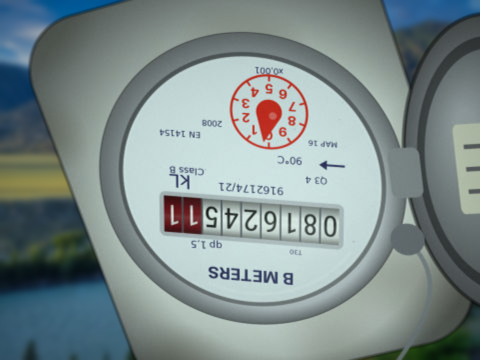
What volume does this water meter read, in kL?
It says 816245.110 kL
